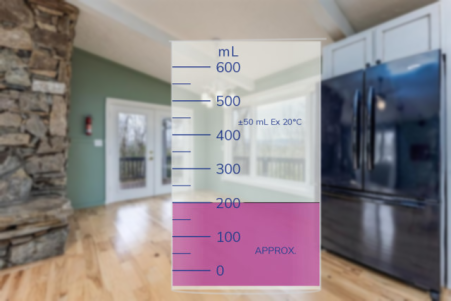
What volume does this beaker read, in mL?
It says 200 mL
